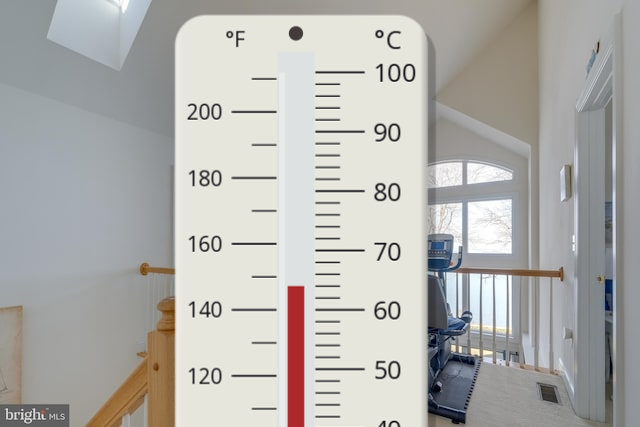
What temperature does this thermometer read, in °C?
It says 64 °C
